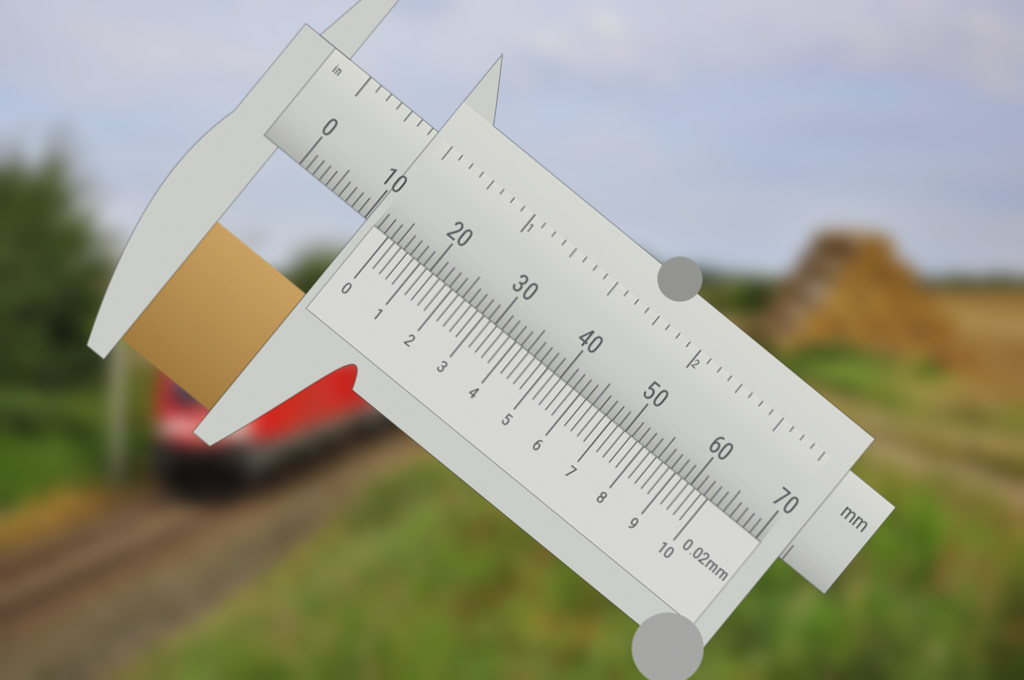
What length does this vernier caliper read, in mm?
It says 13.6 mm
